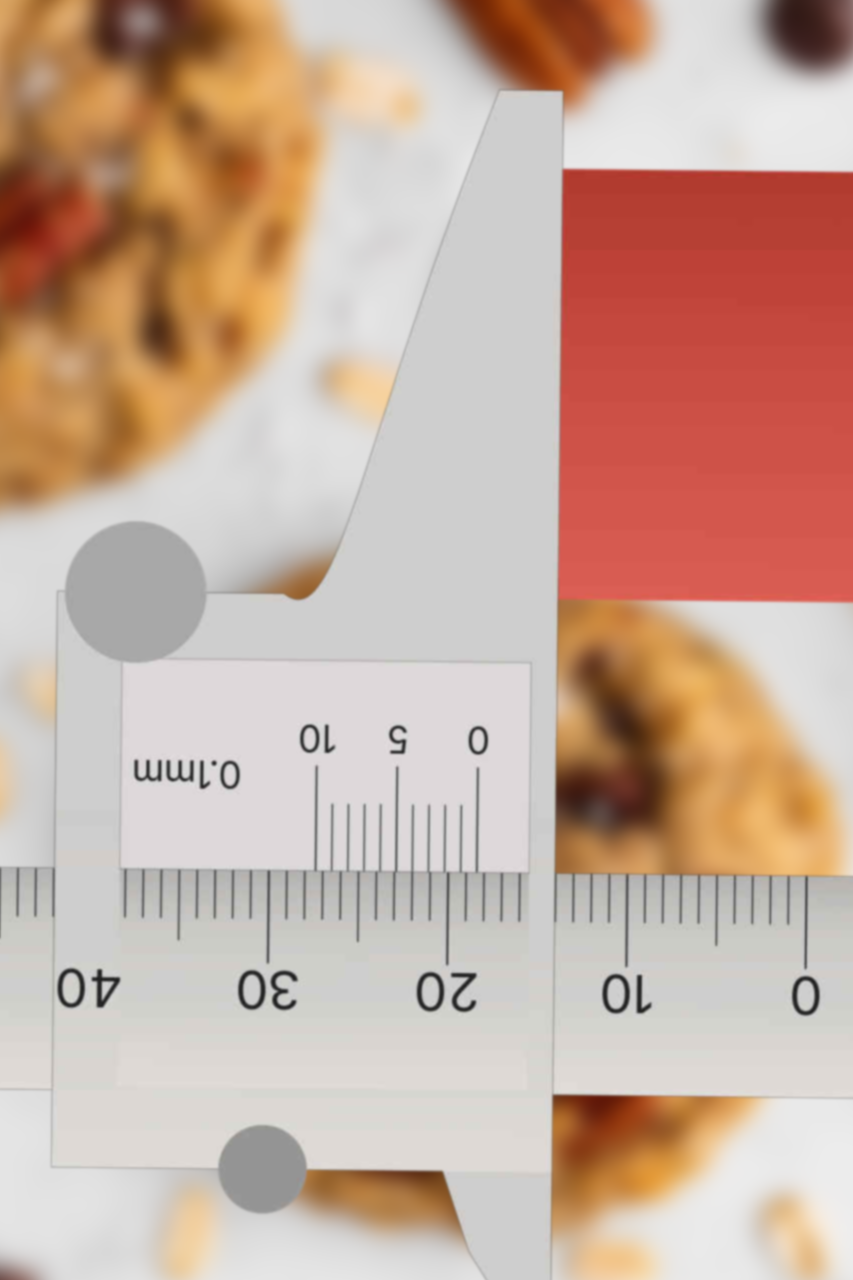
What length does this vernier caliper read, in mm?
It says 18.4 mm
